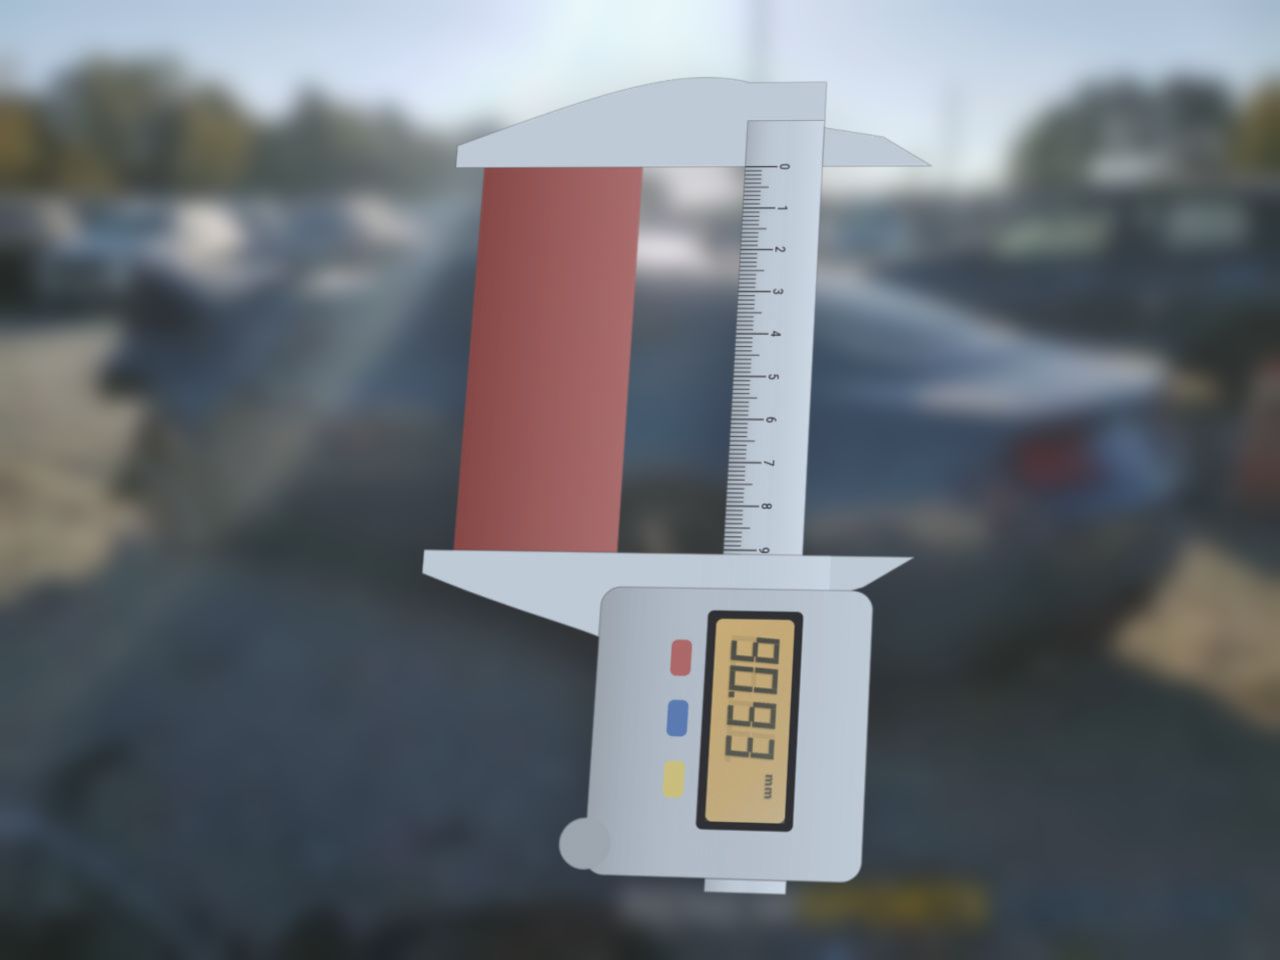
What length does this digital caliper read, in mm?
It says 90.93 mm
